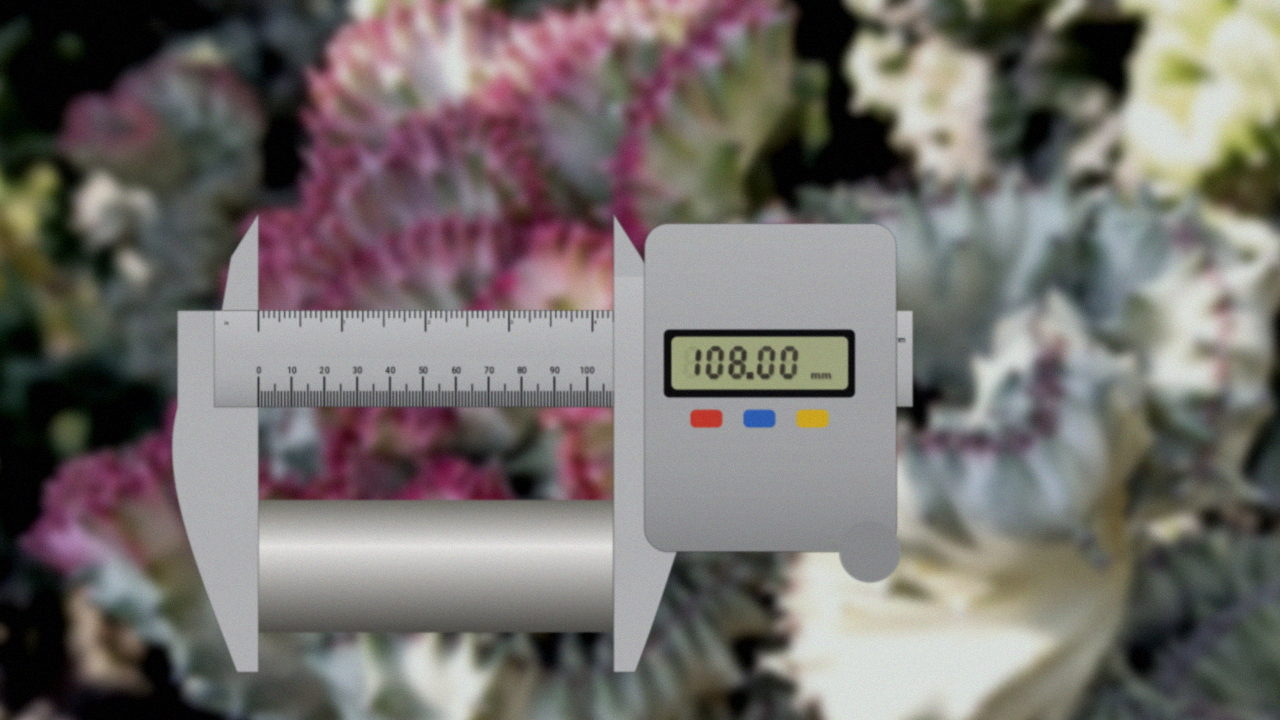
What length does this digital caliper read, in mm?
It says 108.00 mm
